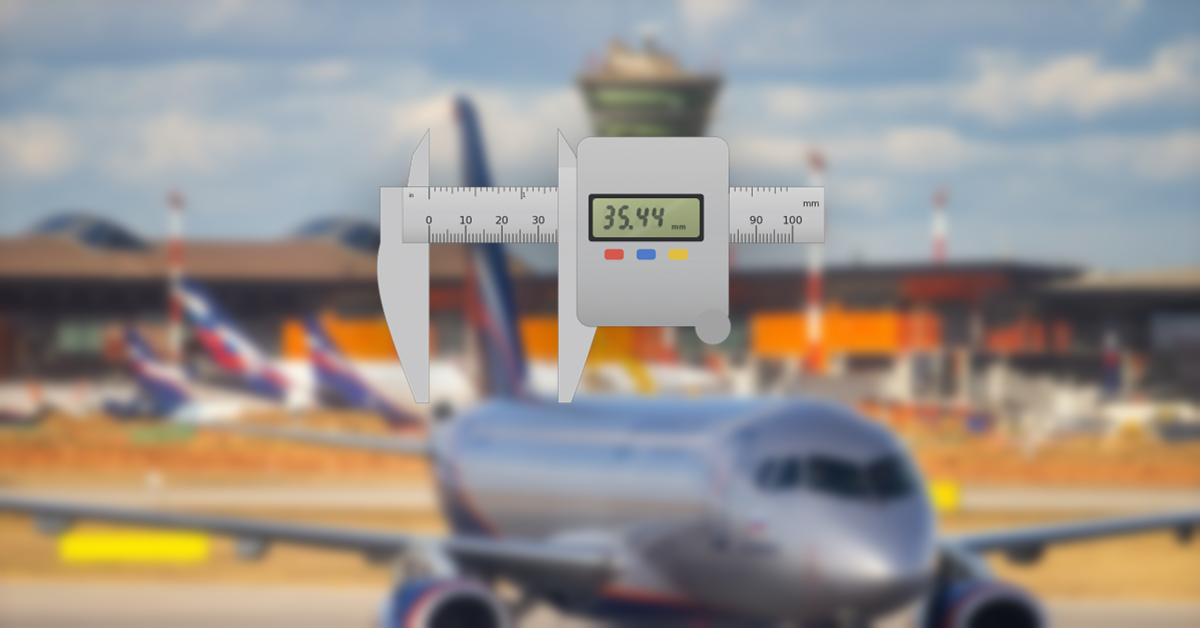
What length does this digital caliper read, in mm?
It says 35.44 mm
